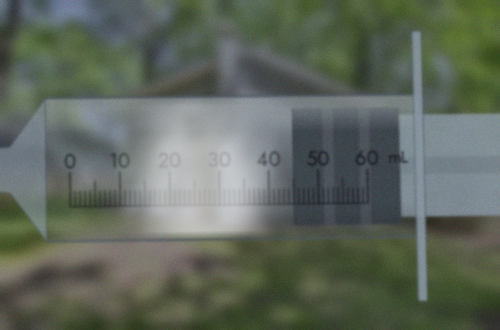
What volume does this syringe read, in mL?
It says 45 mL
